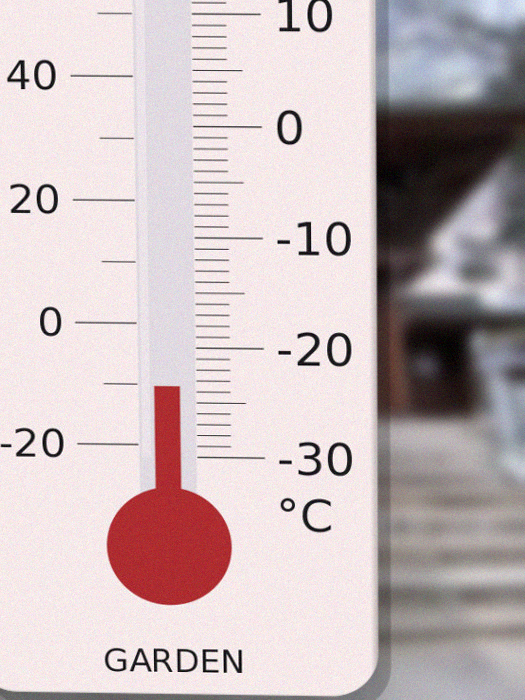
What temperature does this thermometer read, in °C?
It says -23.5 °C
